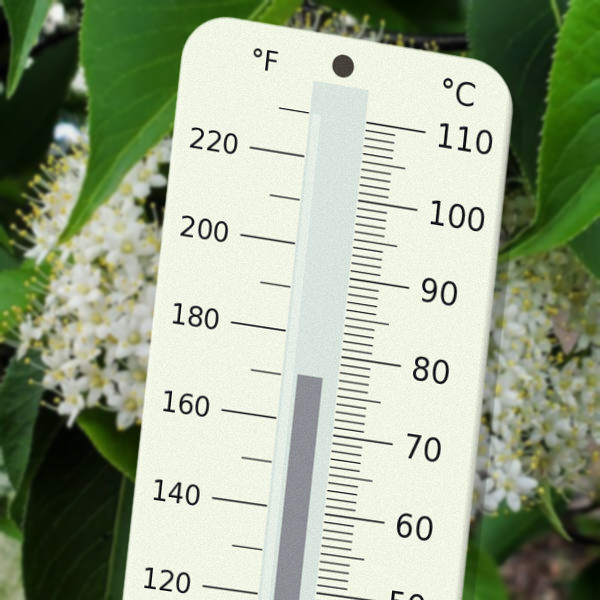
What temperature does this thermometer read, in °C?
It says 77 °C
